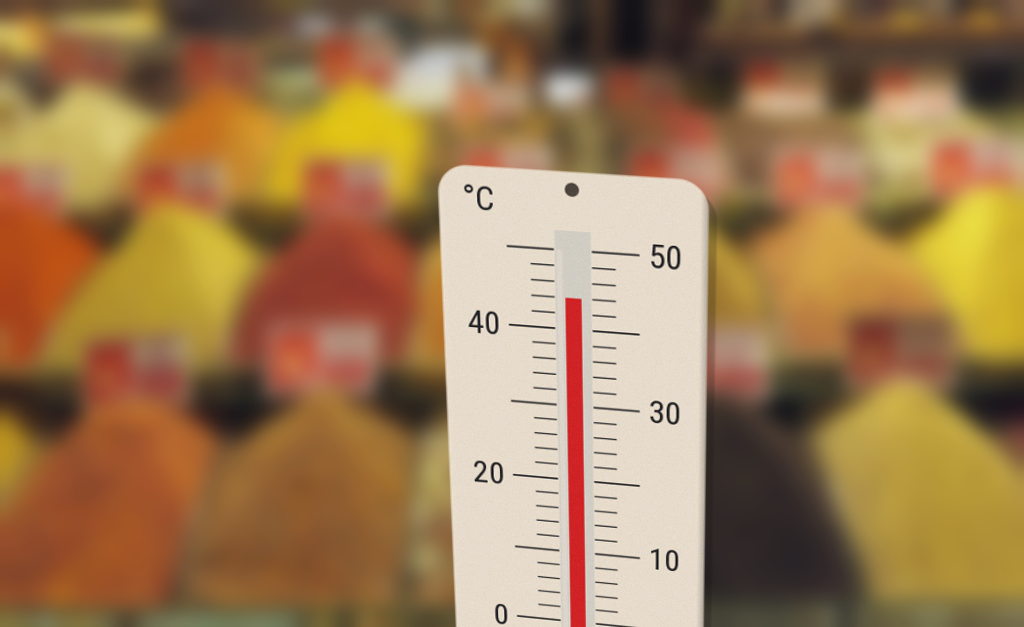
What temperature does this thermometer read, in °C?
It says 44 °C
